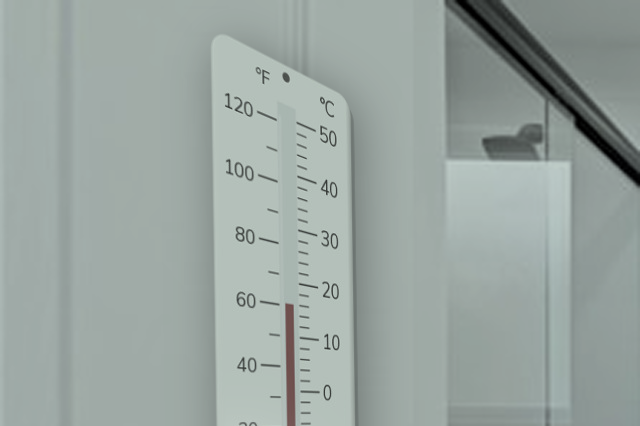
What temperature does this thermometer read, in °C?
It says 16 °C
